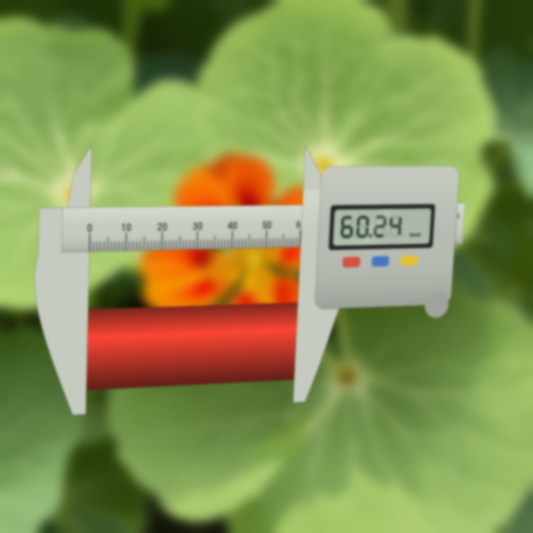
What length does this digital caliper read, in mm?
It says 60.24 mm
